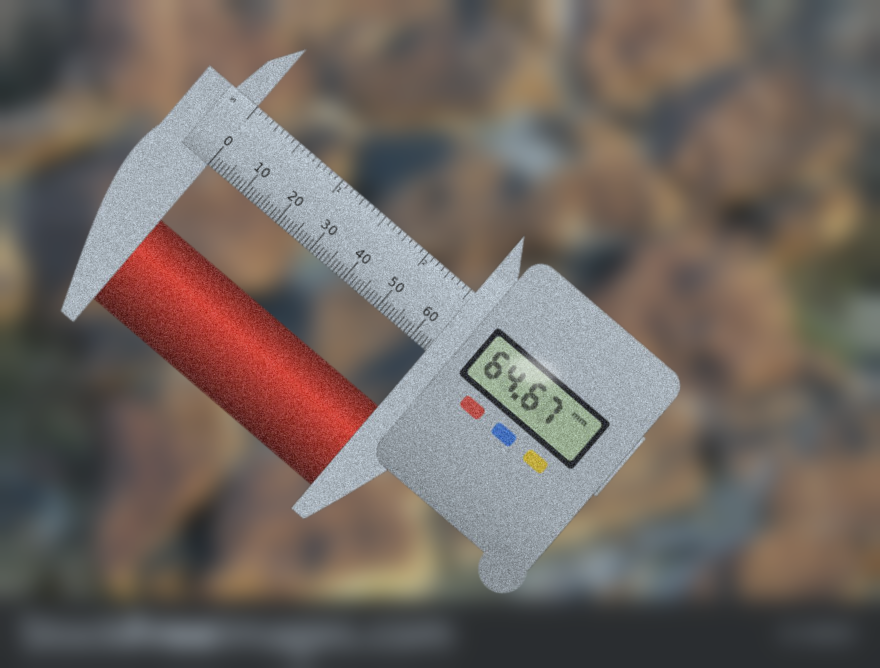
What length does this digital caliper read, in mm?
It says 64.67 mm
